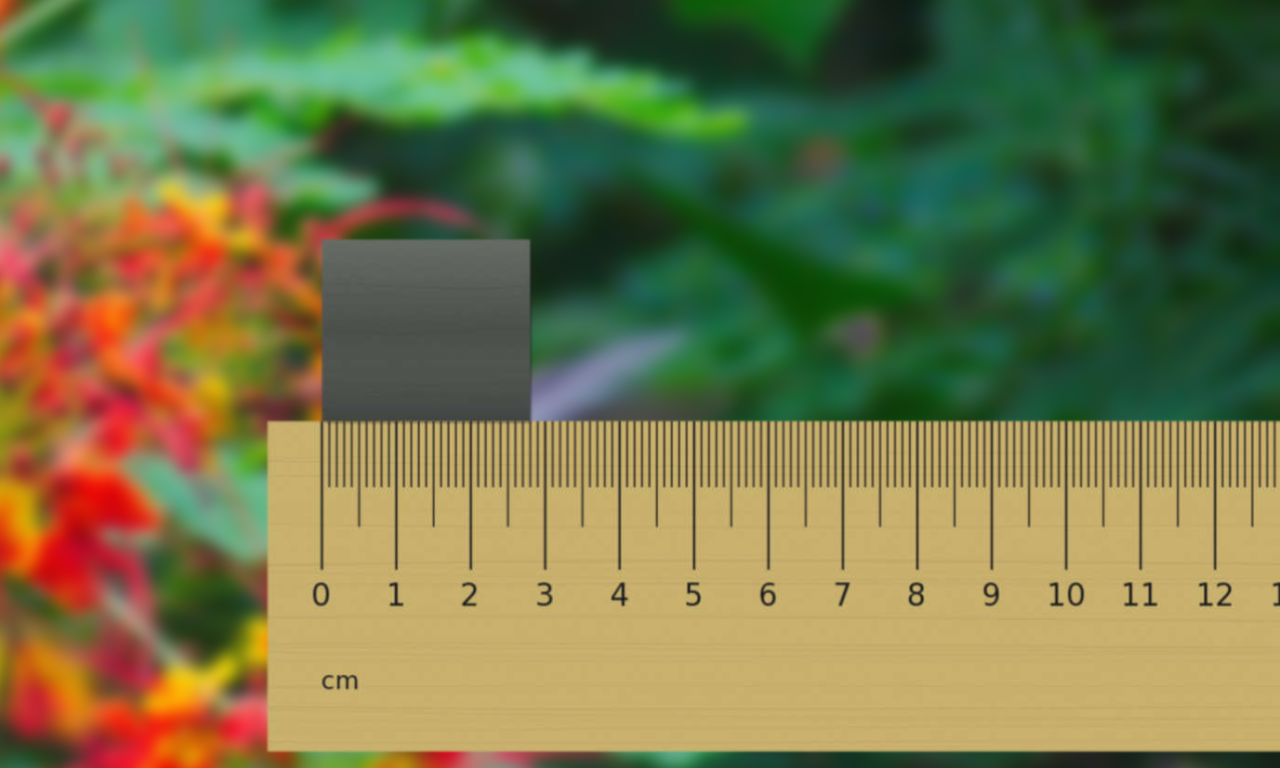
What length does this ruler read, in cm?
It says 2.8 cm
